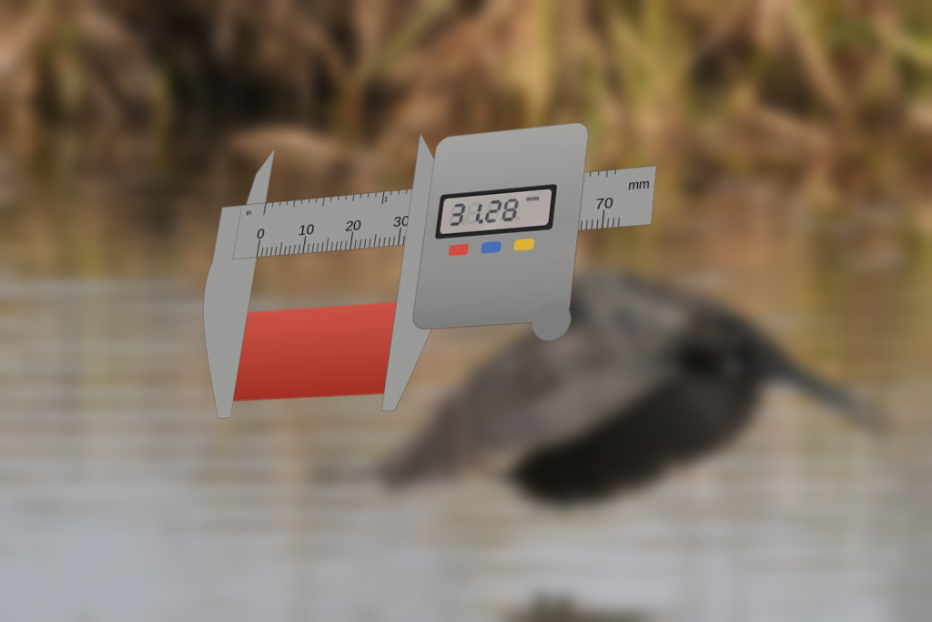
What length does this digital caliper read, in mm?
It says 31.28 mm
